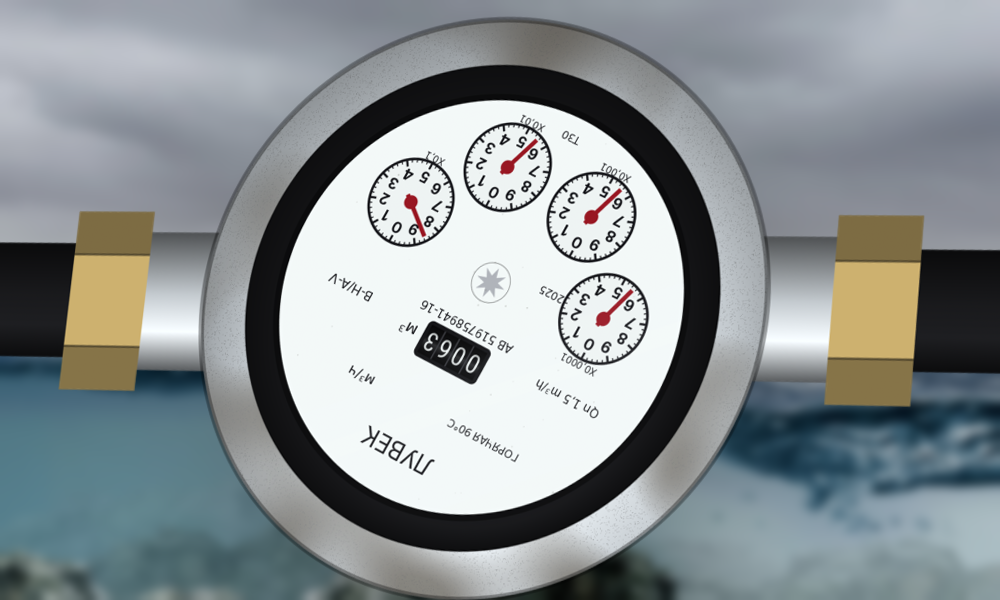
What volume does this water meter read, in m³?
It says 63.8555 m³
